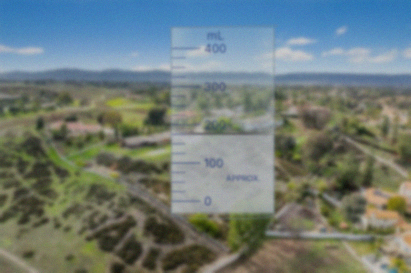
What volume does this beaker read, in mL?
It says 175 mL
